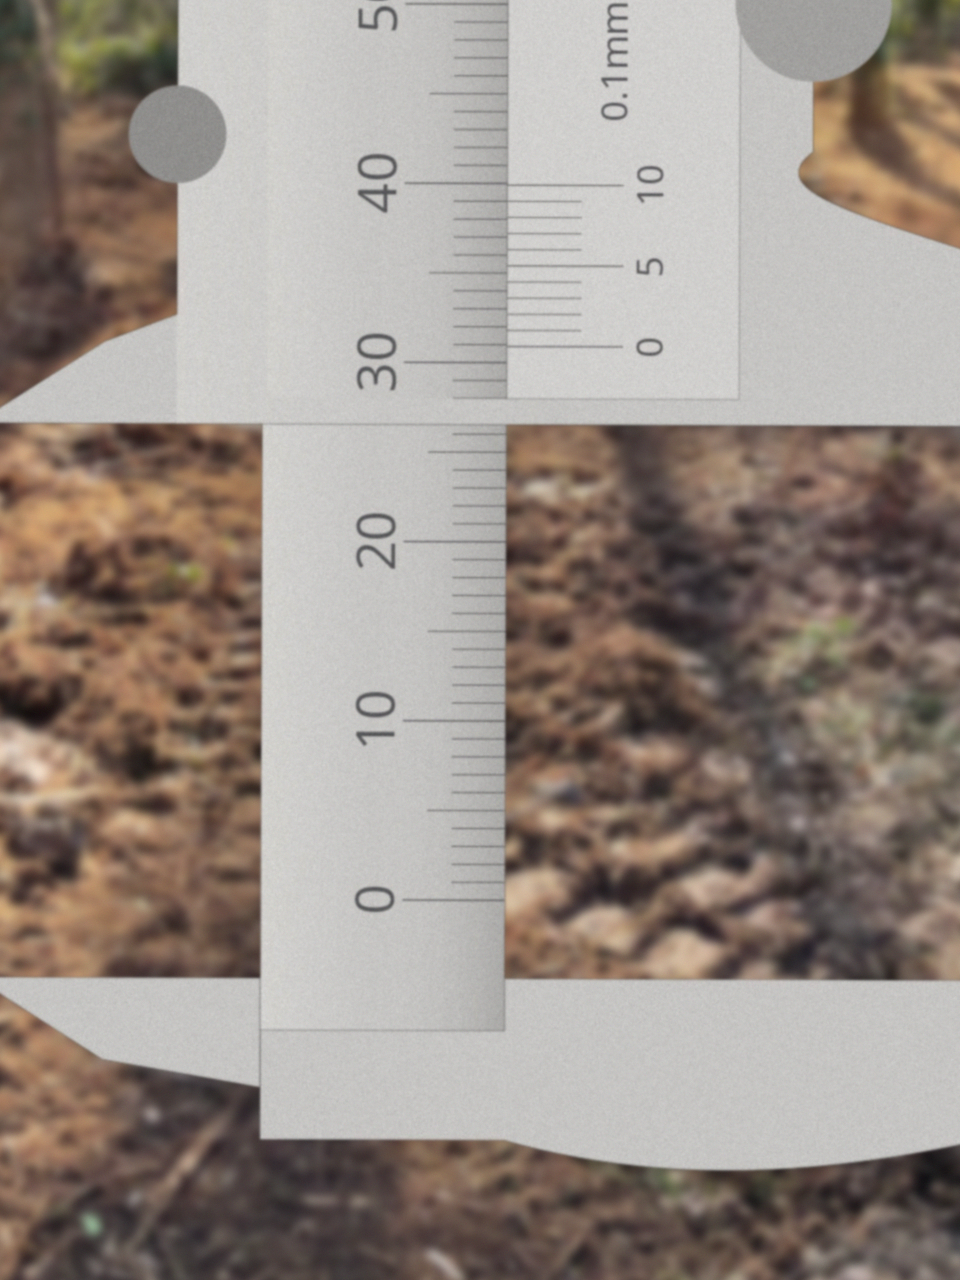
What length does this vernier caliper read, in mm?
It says 30.9 mm
